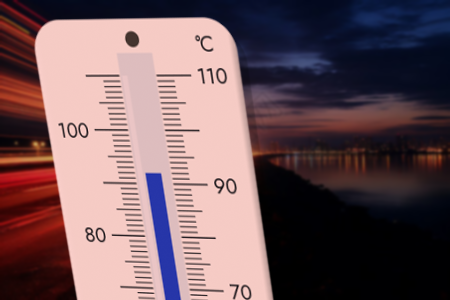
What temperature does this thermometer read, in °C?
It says 92 °C
